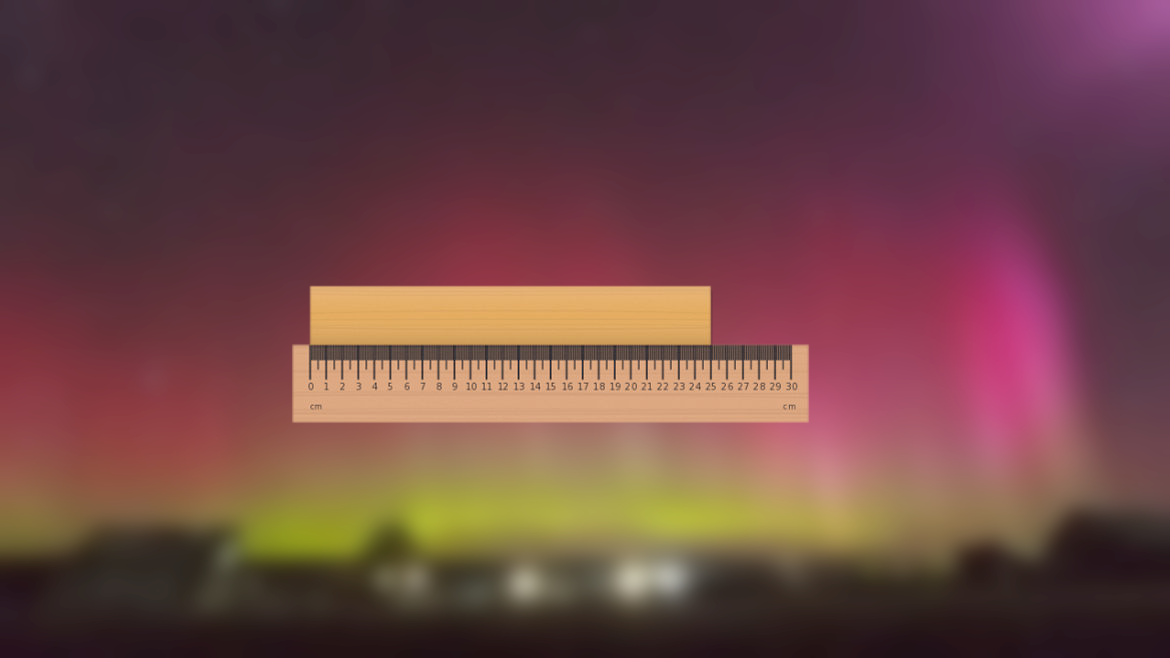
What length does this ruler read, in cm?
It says 25 cm
